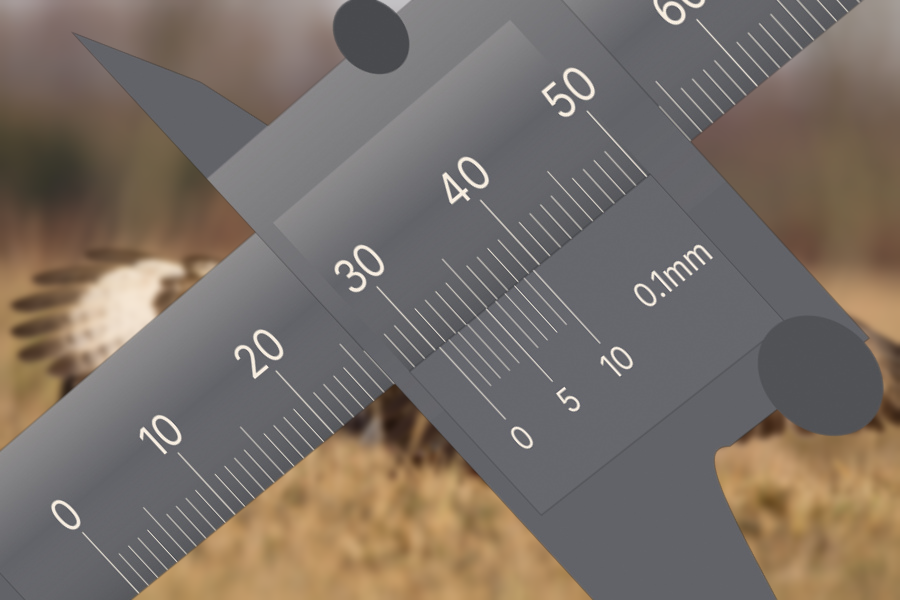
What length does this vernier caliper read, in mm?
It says 30.4 mm
